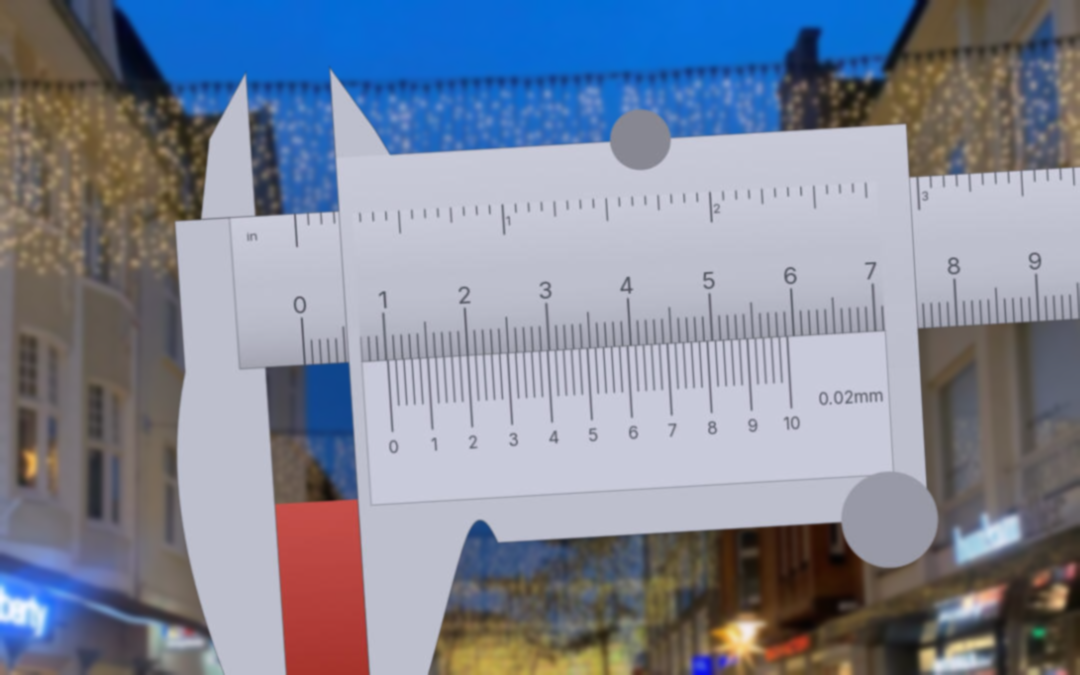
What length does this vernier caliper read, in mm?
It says 10.2 mm
